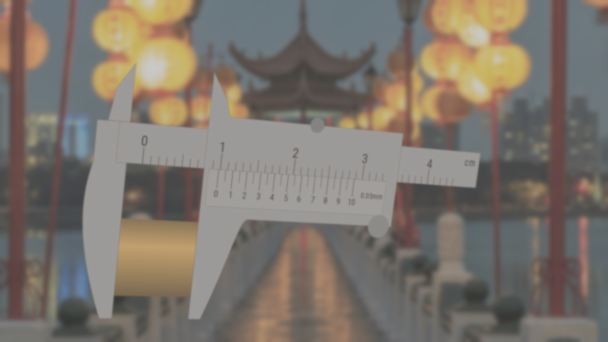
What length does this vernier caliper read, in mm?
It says 9.8 mm
